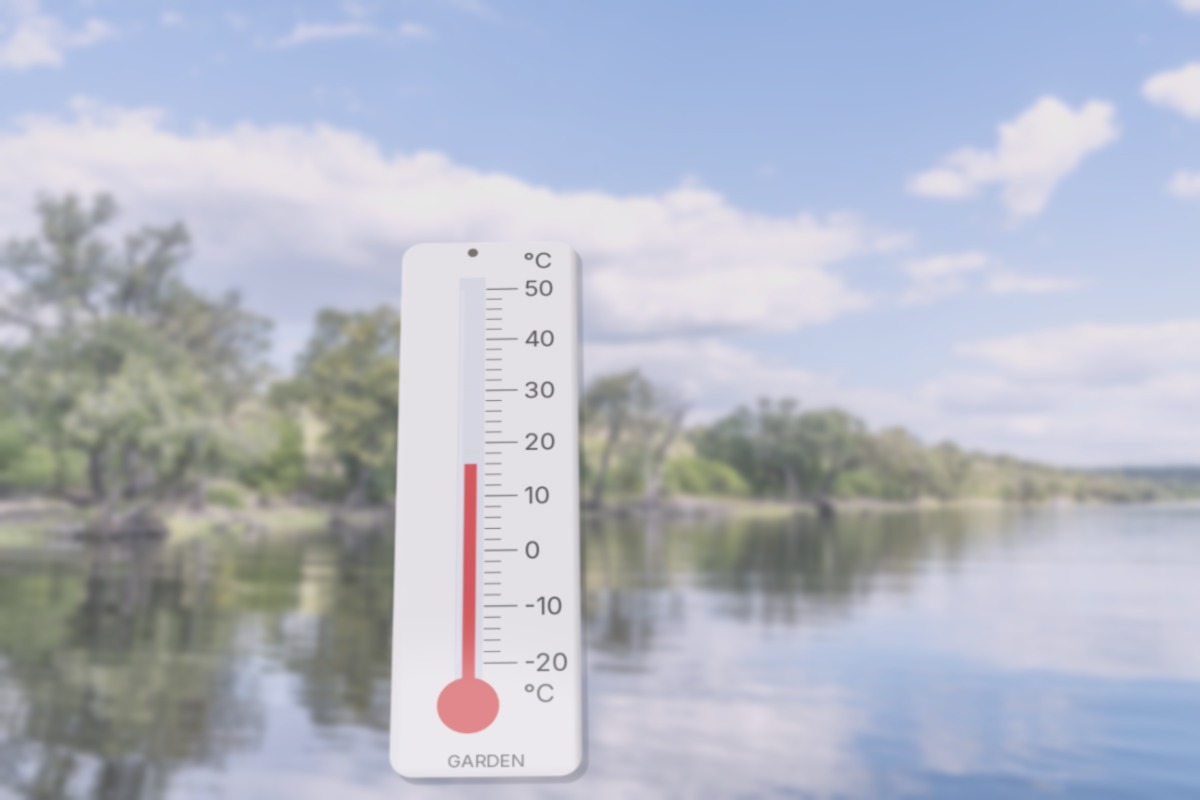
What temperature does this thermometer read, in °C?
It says 16 °C
